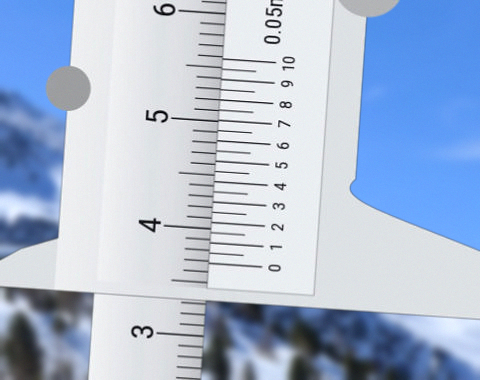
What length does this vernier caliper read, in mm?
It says 36.8 mm
